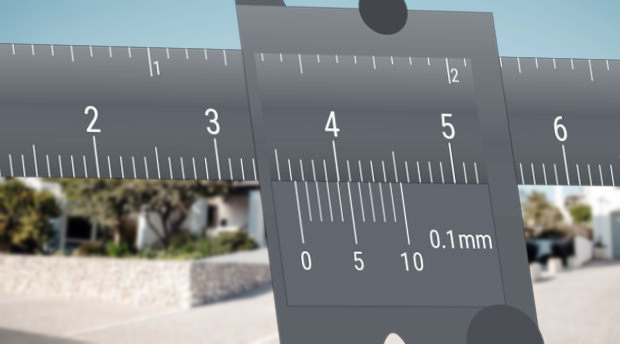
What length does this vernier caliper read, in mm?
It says 36.3 mm
